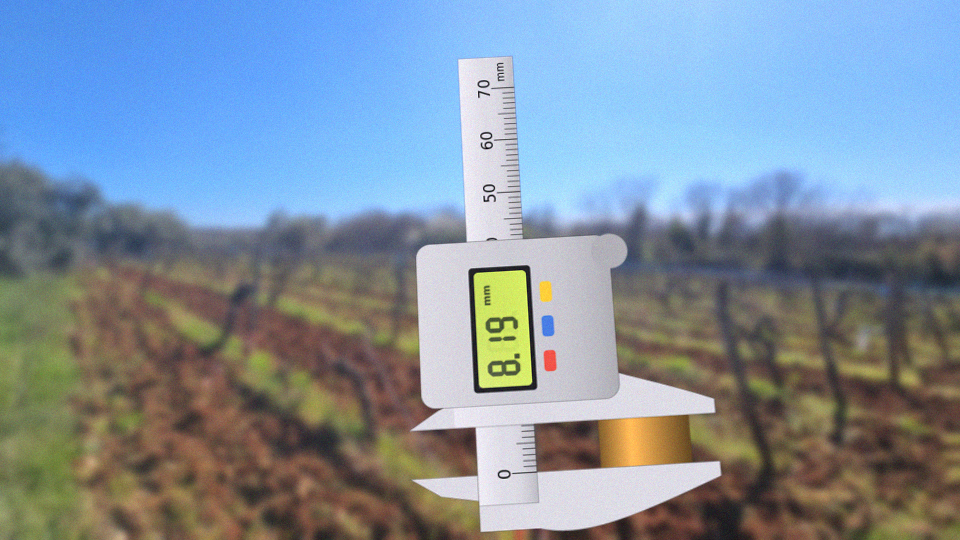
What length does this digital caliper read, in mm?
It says 8.19 mm
